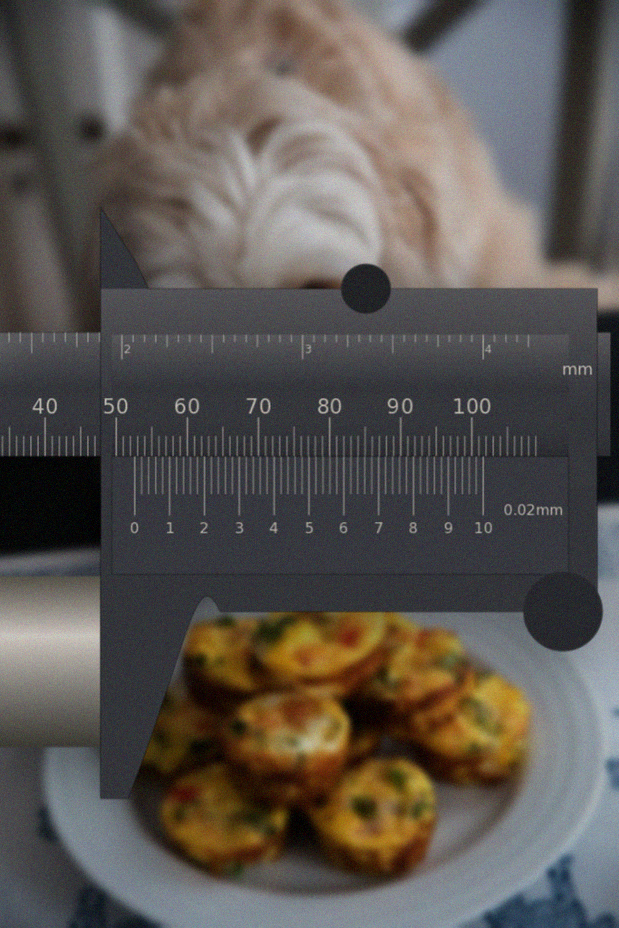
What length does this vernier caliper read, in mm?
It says 52.6 mm
